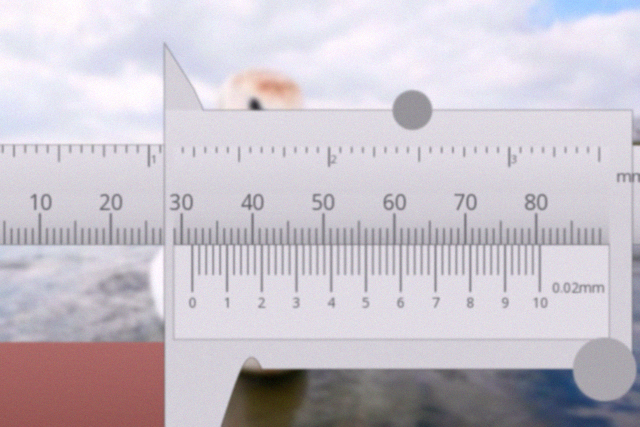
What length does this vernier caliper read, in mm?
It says 31.5 mm
